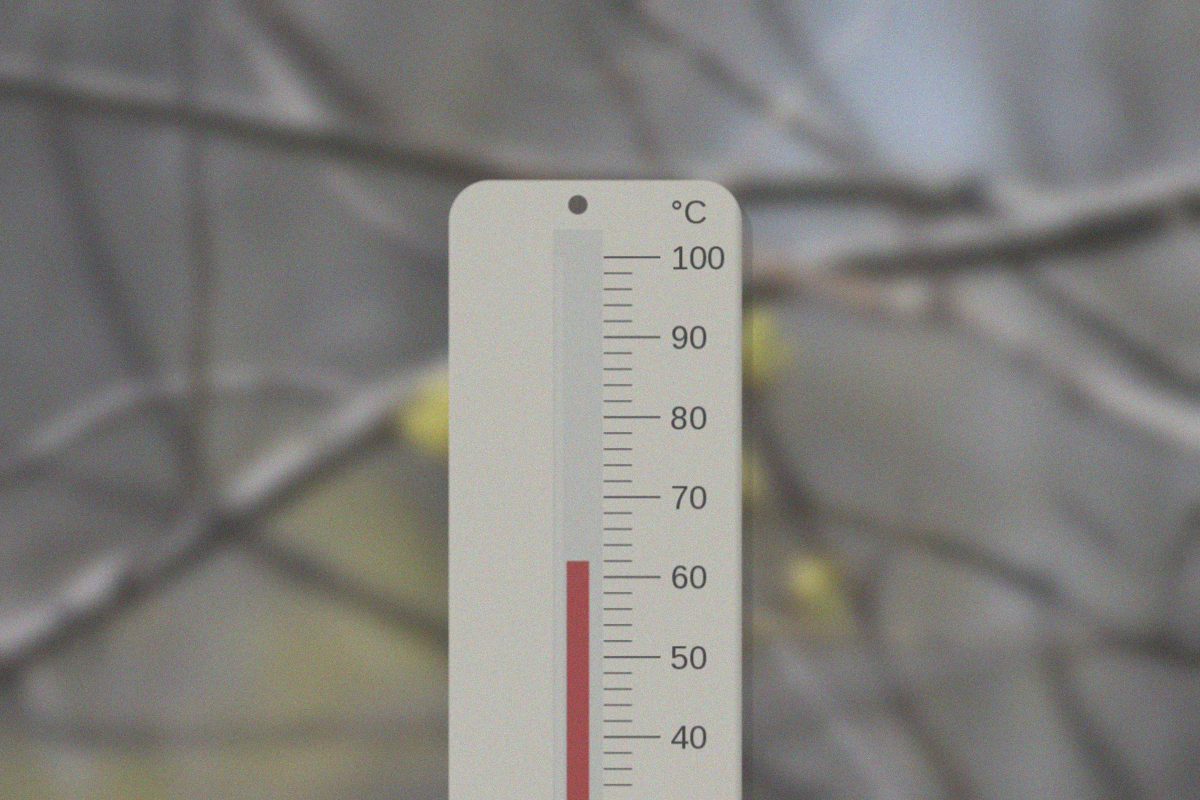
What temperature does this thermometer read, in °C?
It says 62 °C
